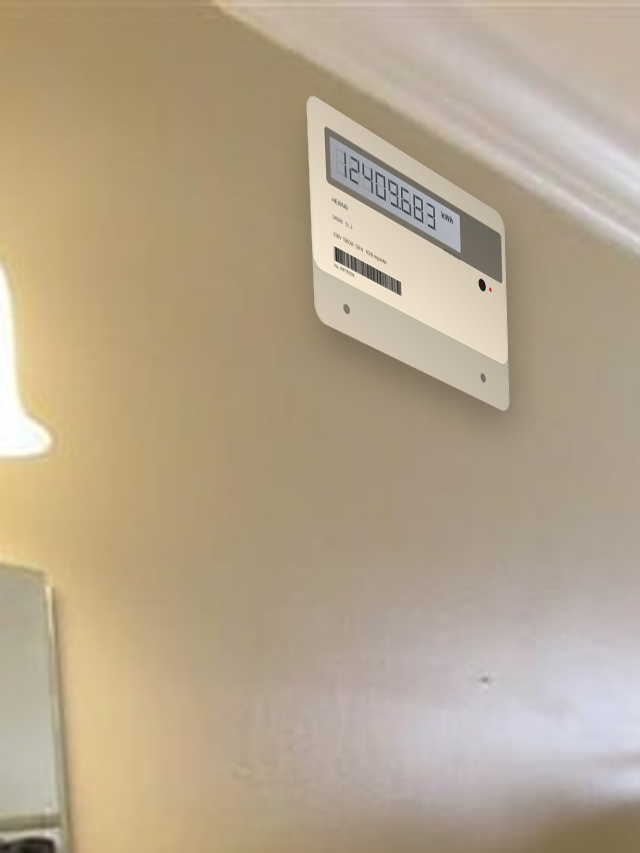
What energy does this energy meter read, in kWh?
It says 12409.683 kWh
